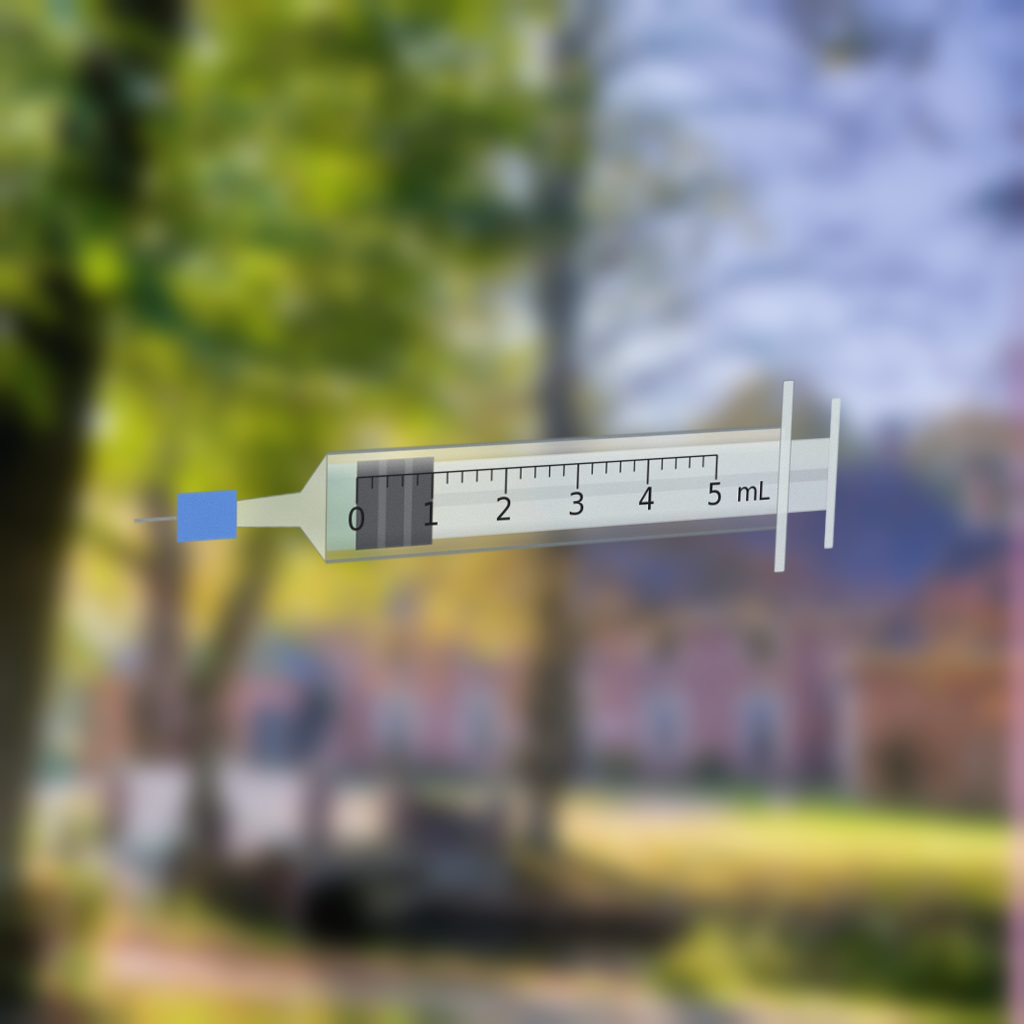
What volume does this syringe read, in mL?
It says 0 mL
